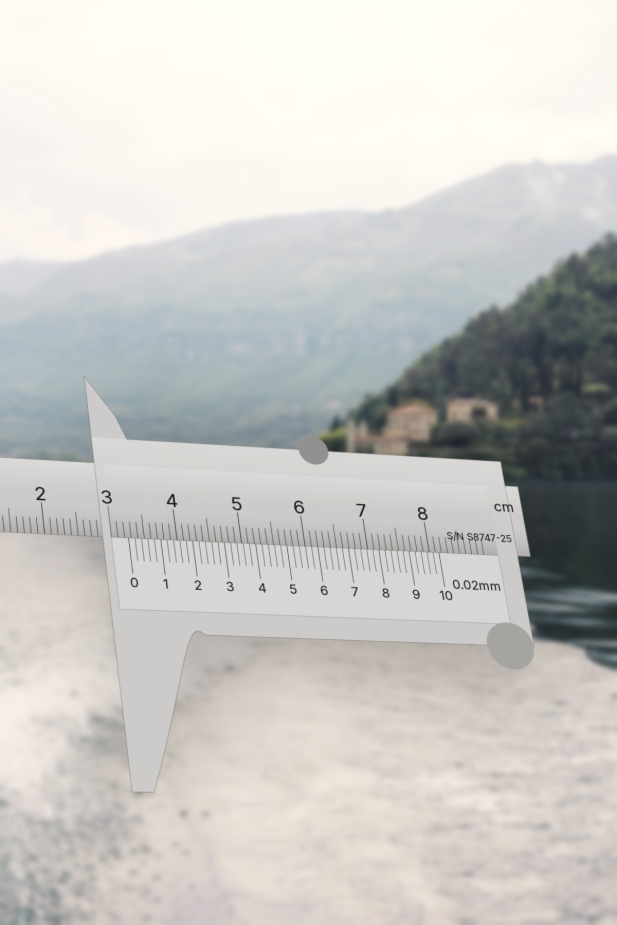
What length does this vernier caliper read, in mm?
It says 32.6 mm
